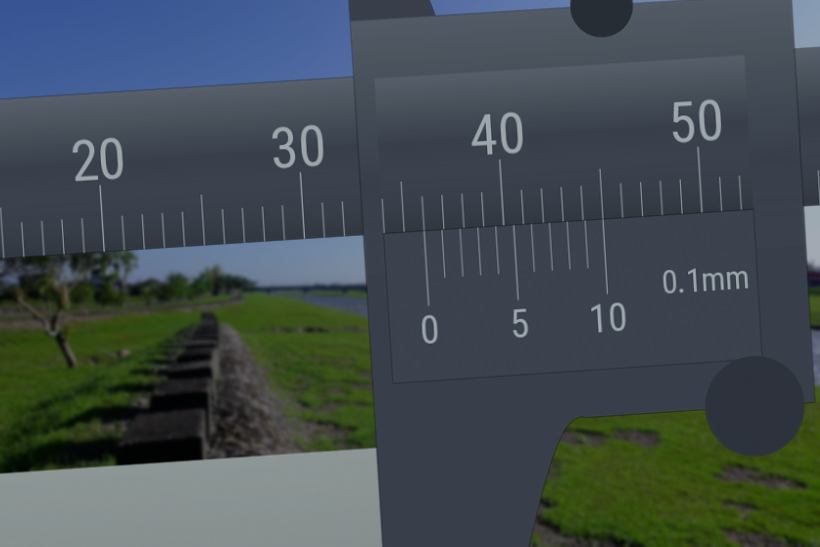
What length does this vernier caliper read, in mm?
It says 36.0 mm
